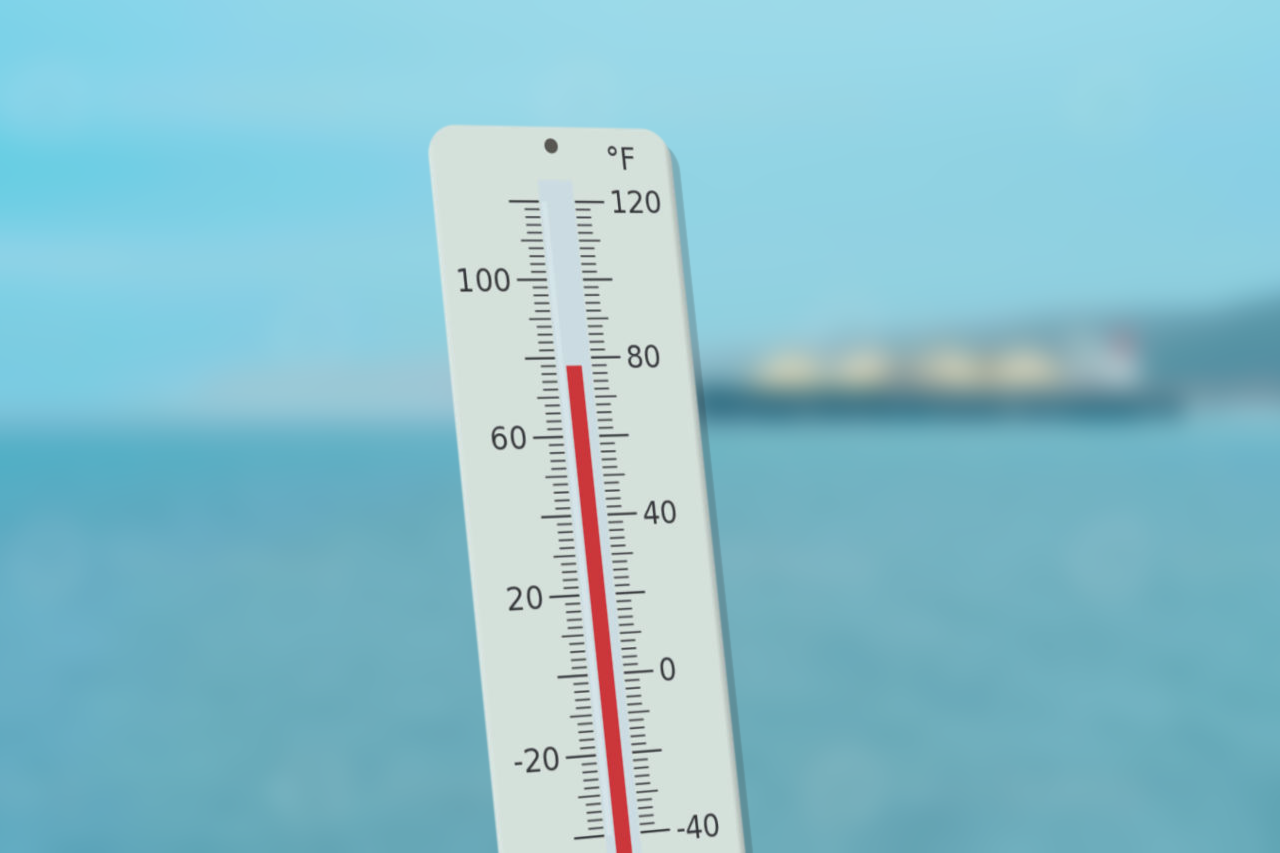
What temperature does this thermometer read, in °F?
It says 78 °F
